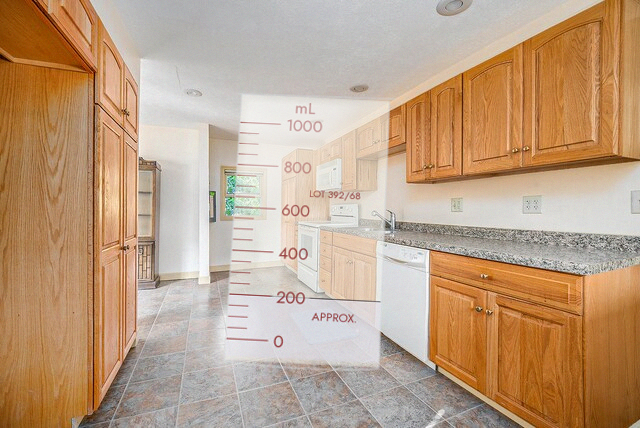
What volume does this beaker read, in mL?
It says 200 mL
